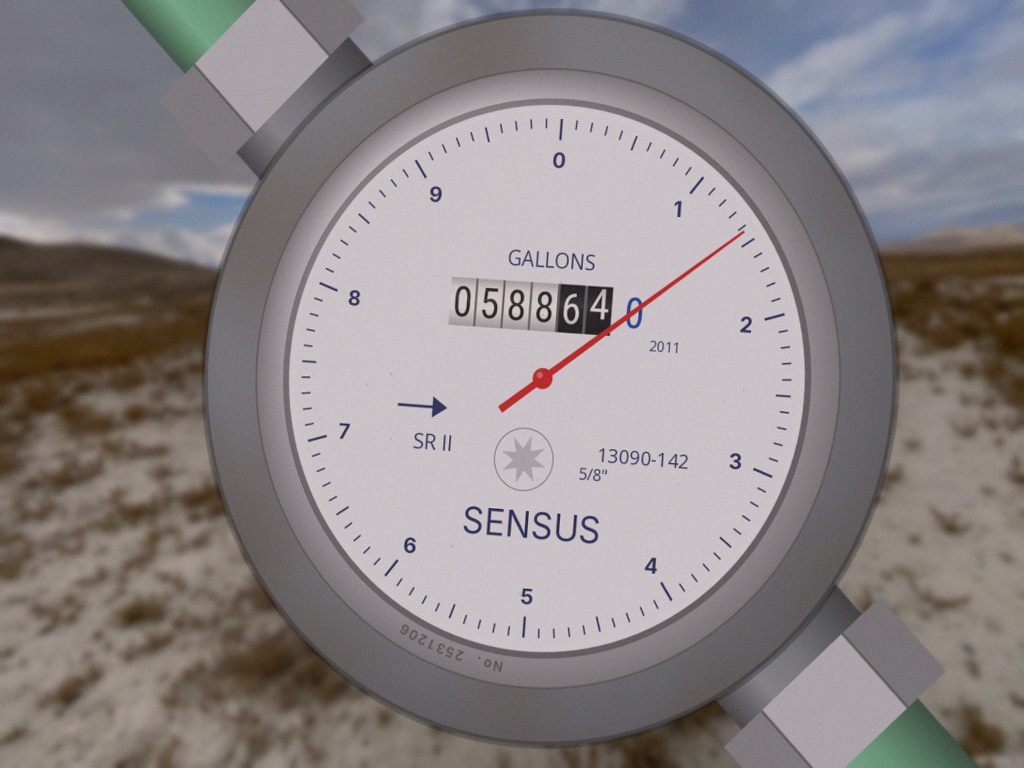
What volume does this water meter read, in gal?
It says 588641.4 gal
